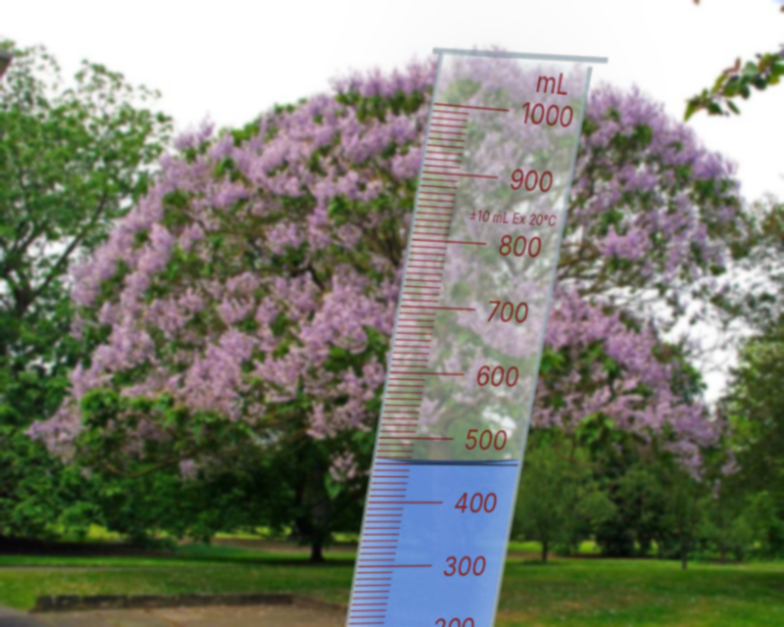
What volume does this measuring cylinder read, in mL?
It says 460 mL
